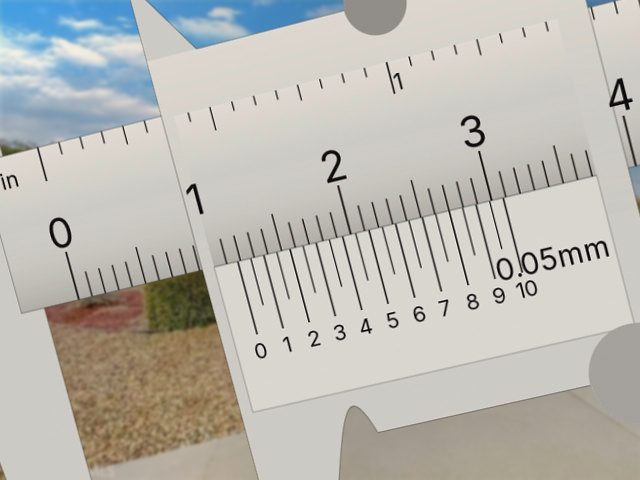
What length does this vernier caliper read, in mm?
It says 11.8 mm
